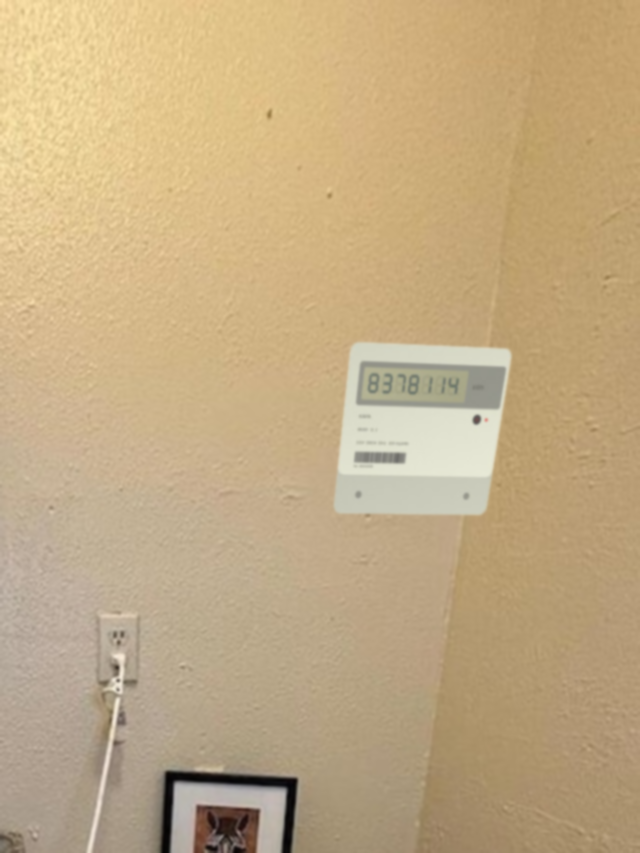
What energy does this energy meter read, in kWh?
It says 8378114 kWh
